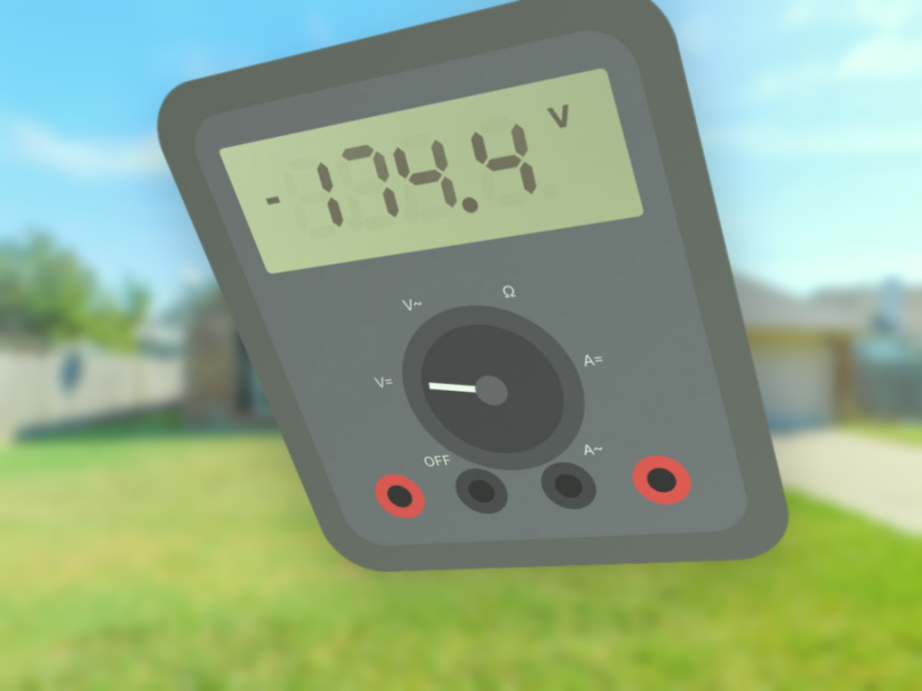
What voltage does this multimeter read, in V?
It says -174.4 V
